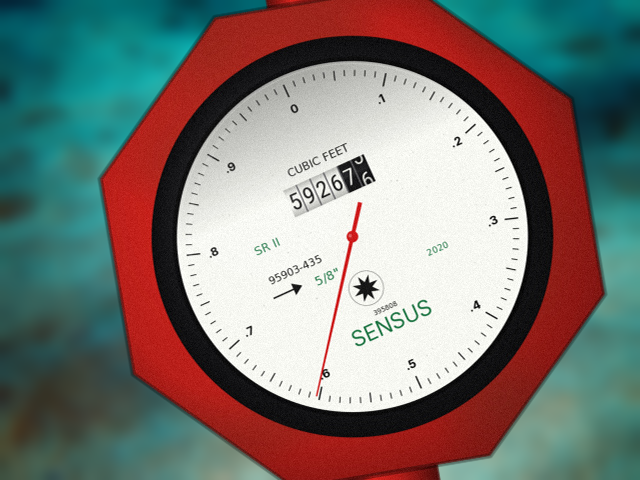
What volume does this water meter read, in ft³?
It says 592675.60 ft³
